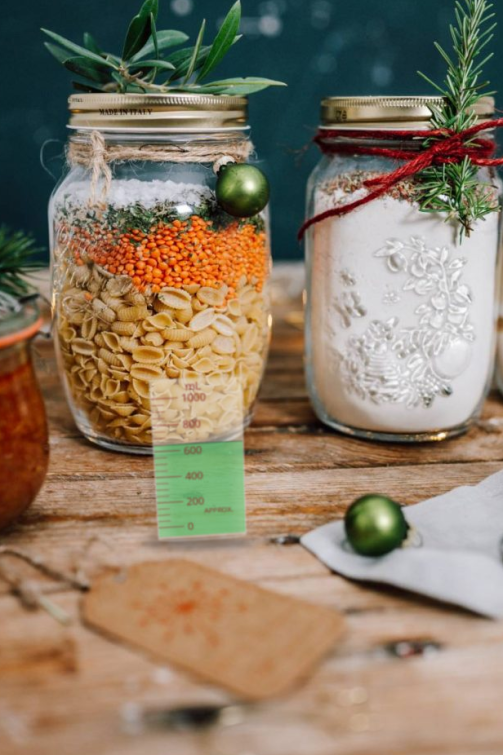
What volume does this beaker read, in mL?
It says 650 mL
